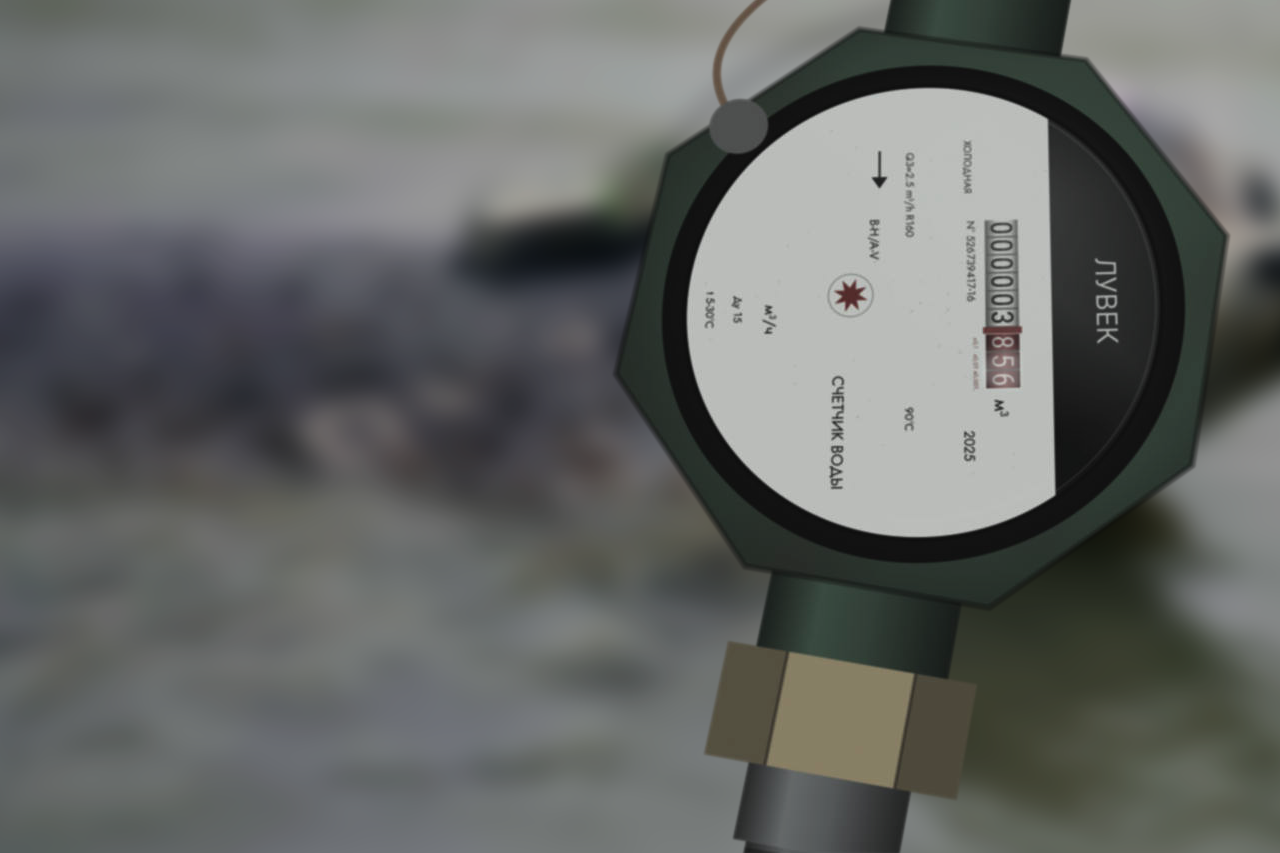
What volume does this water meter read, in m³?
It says 3.856 m³
